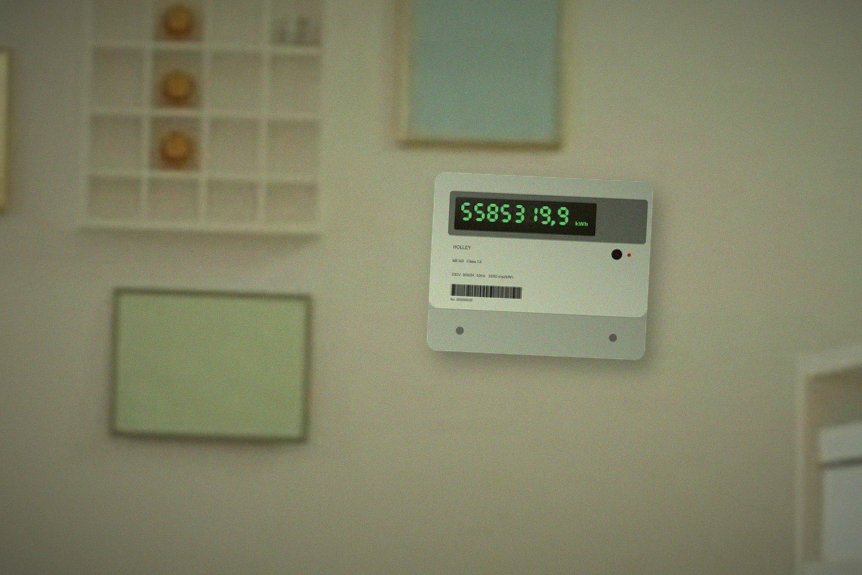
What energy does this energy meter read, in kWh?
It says 5585319.9 kWh
